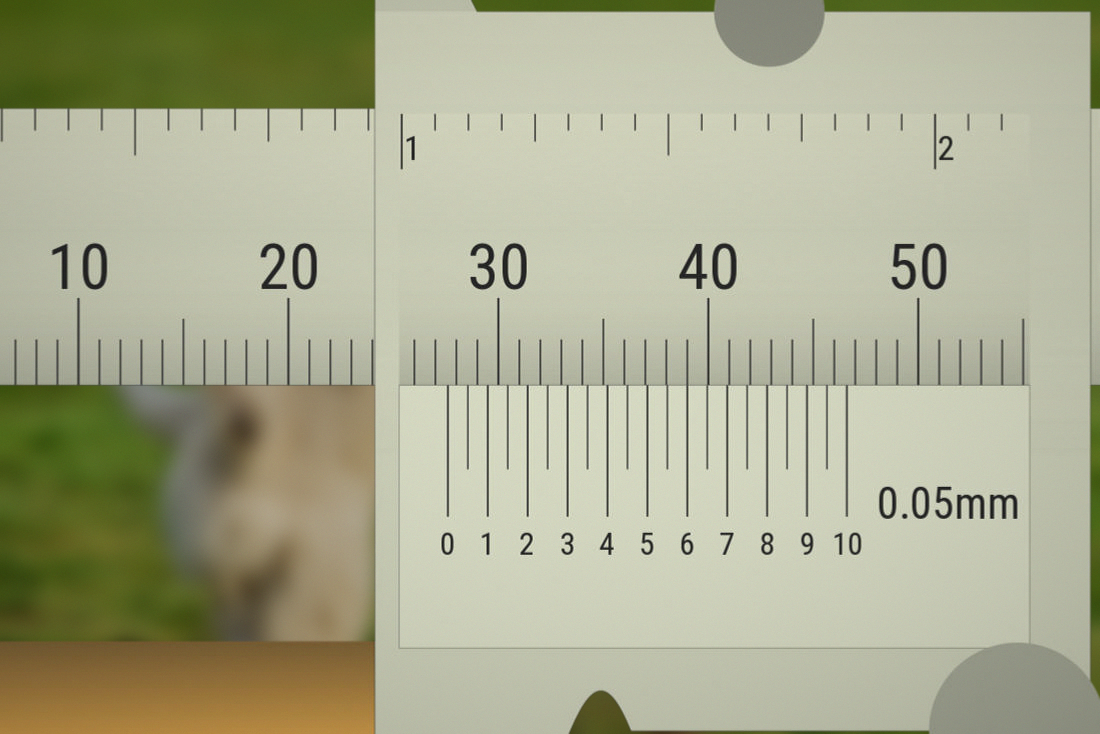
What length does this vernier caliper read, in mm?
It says 27.6 mm
